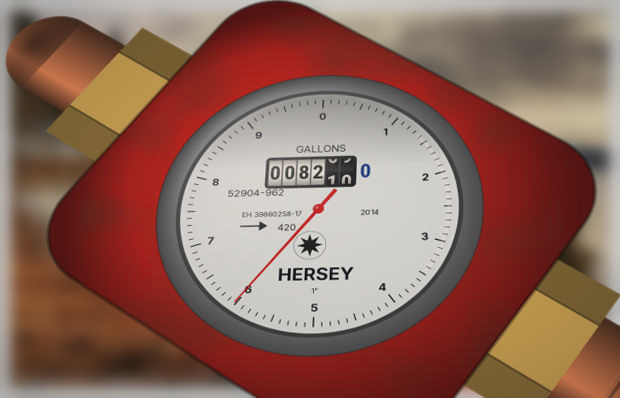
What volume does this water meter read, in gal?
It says 82096.0 gal
